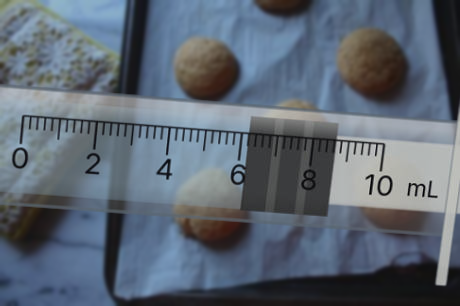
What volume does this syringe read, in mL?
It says 6.2 mL
